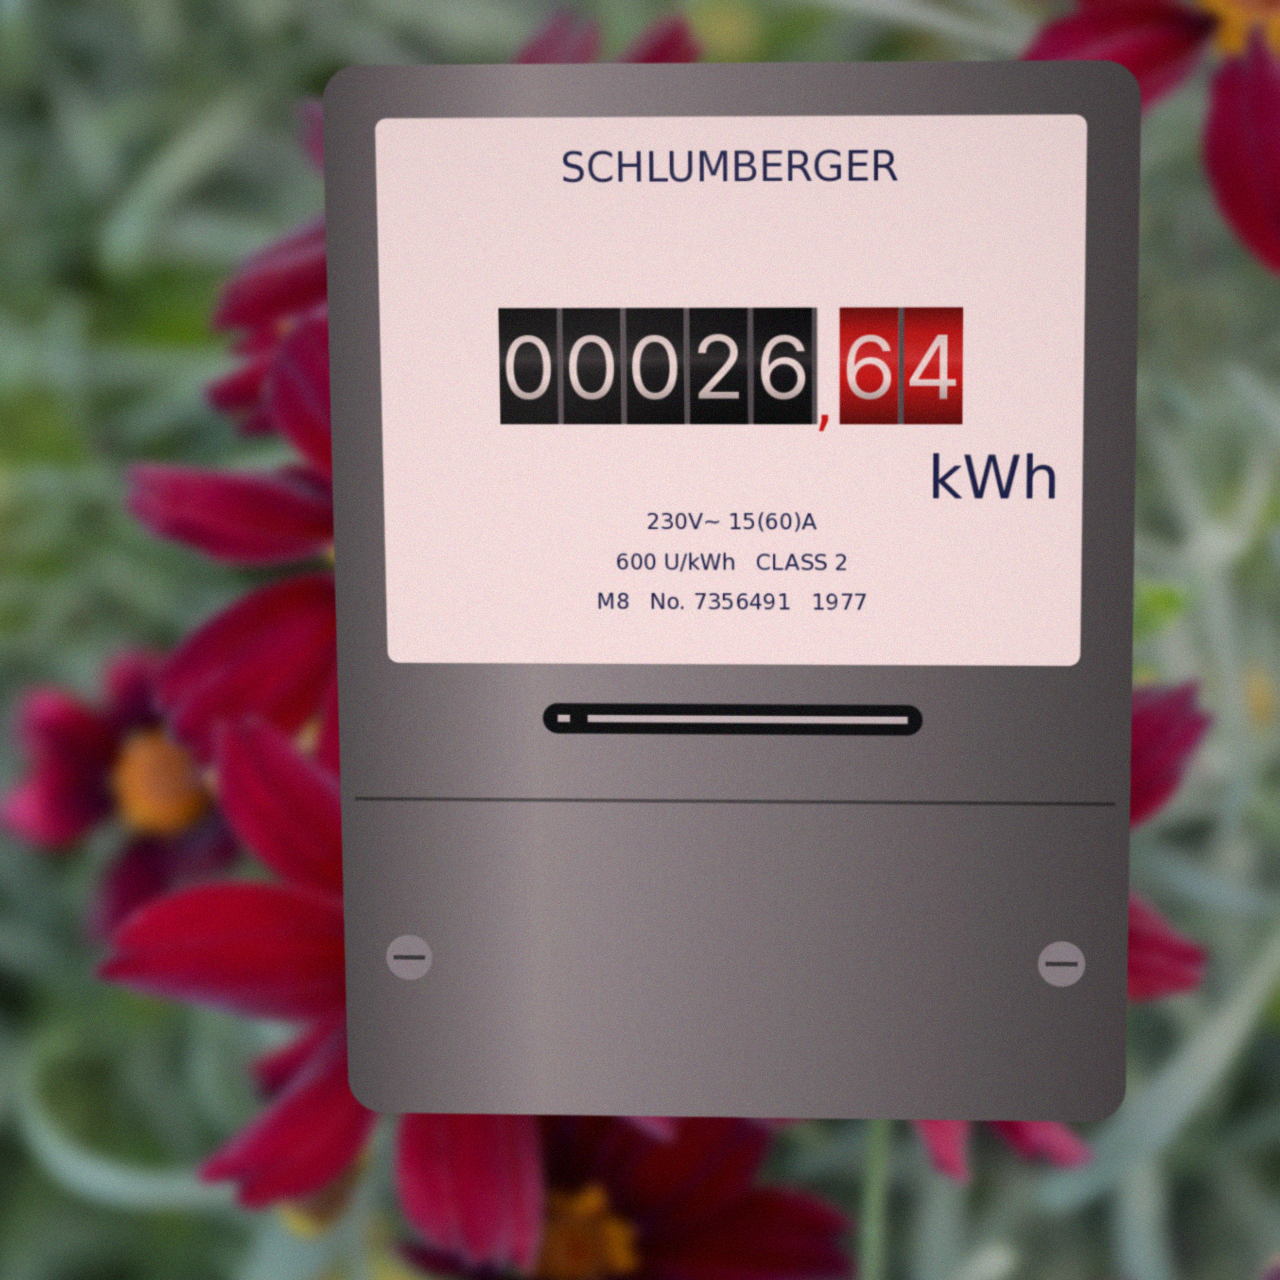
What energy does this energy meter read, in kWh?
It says 26.64 kWh
